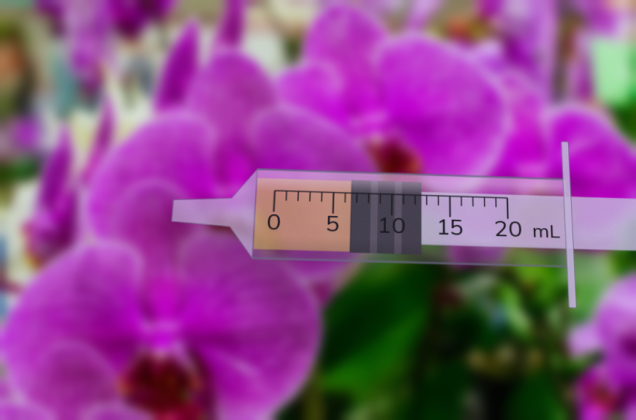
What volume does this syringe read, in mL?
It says 6.5 mL
